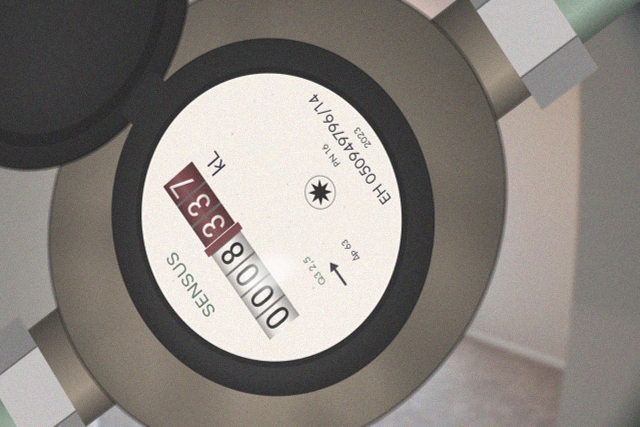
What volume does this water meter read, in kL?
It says 8.337 kL
